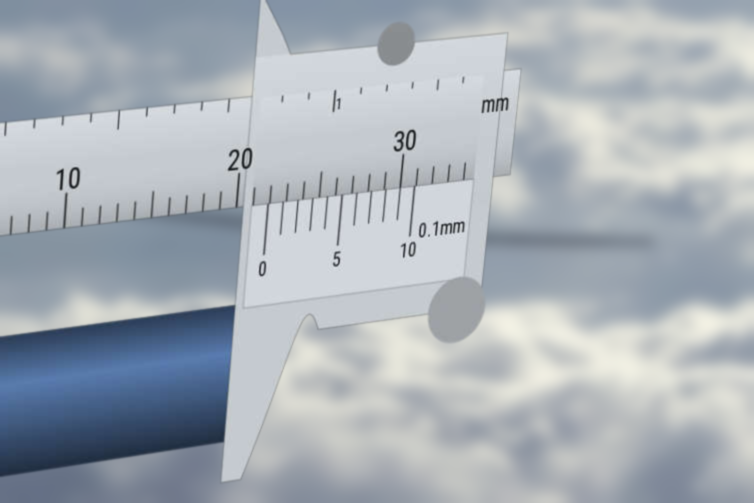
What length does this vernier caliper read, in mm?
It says 21.9 mm
